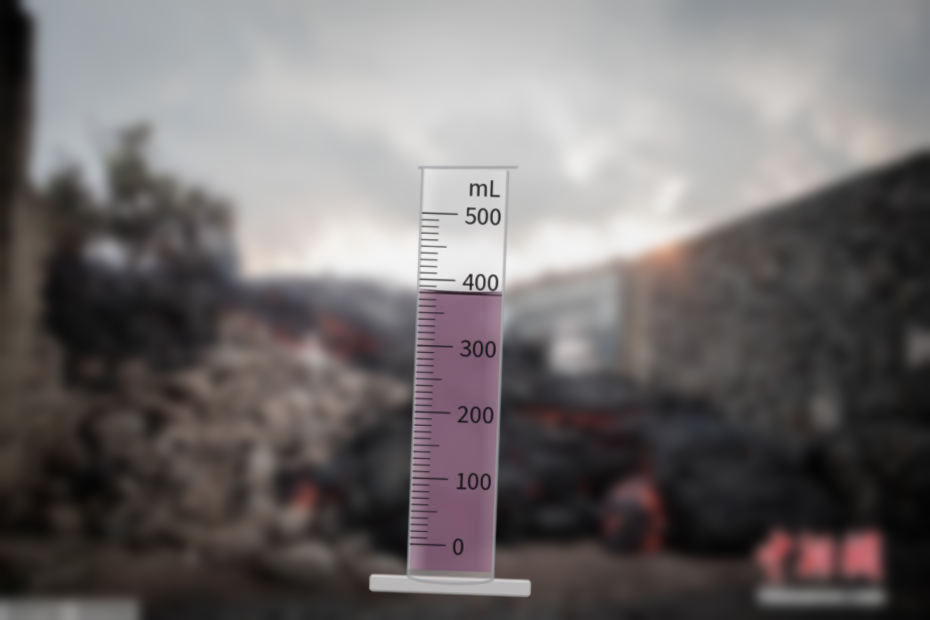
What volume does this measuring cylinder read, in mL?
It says 380 mL
